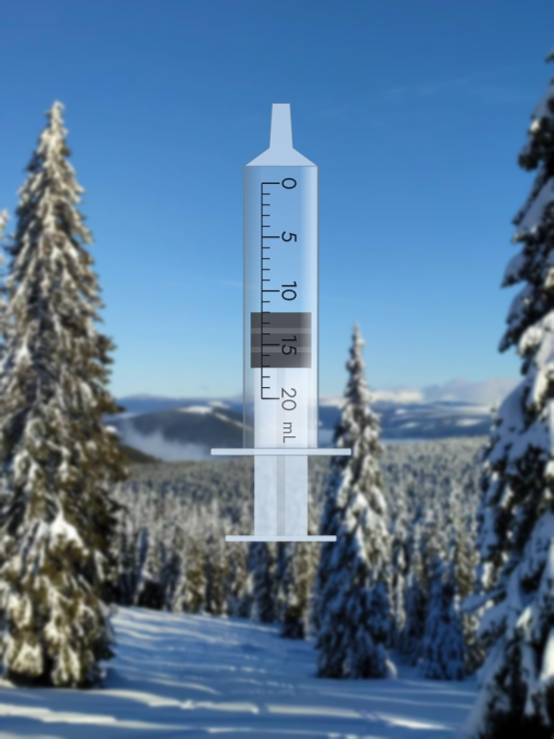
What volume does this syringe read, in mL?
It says 12 mL
